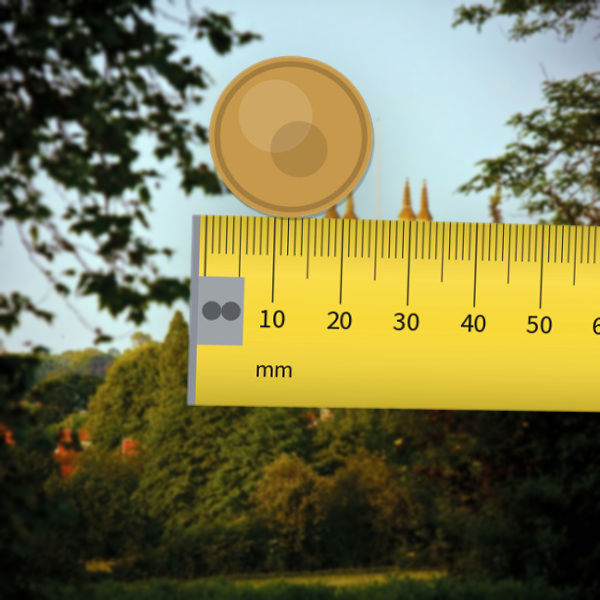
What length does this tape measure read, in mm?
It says 24 mm
